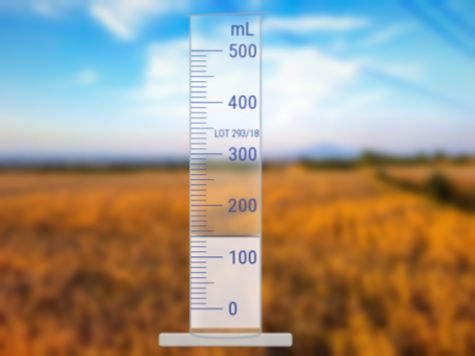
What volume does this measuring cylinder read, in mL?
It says 140 mL
